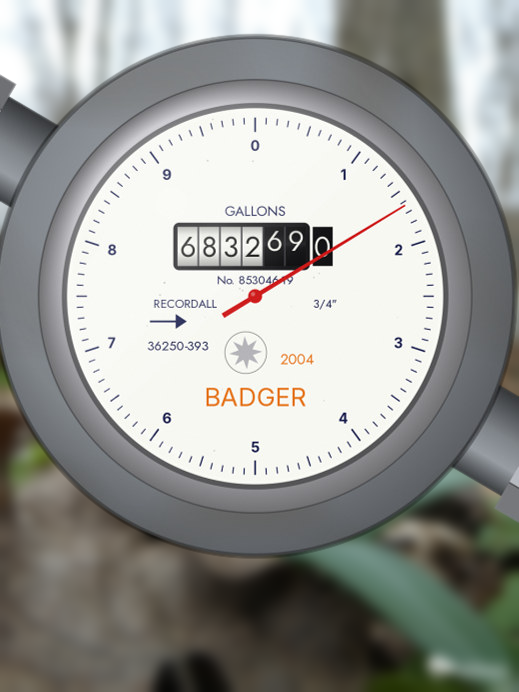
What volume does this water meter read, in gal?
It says 6832691.6 gal
